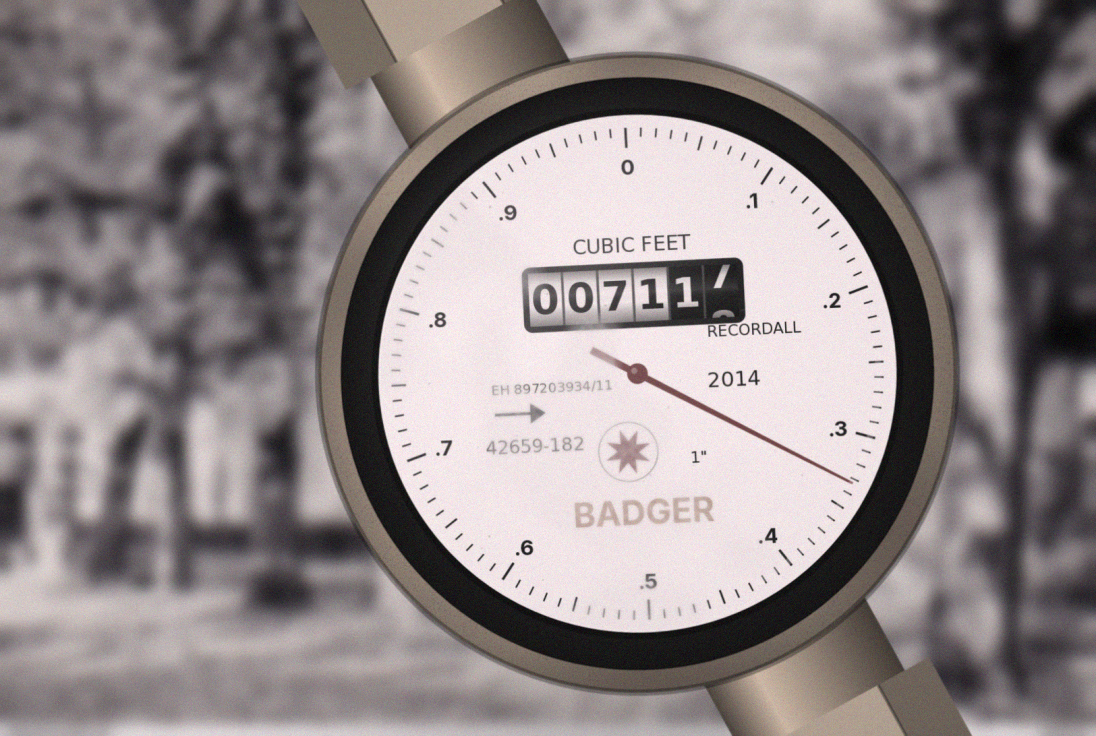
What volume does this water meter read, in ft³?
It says 7117.33 ft³
